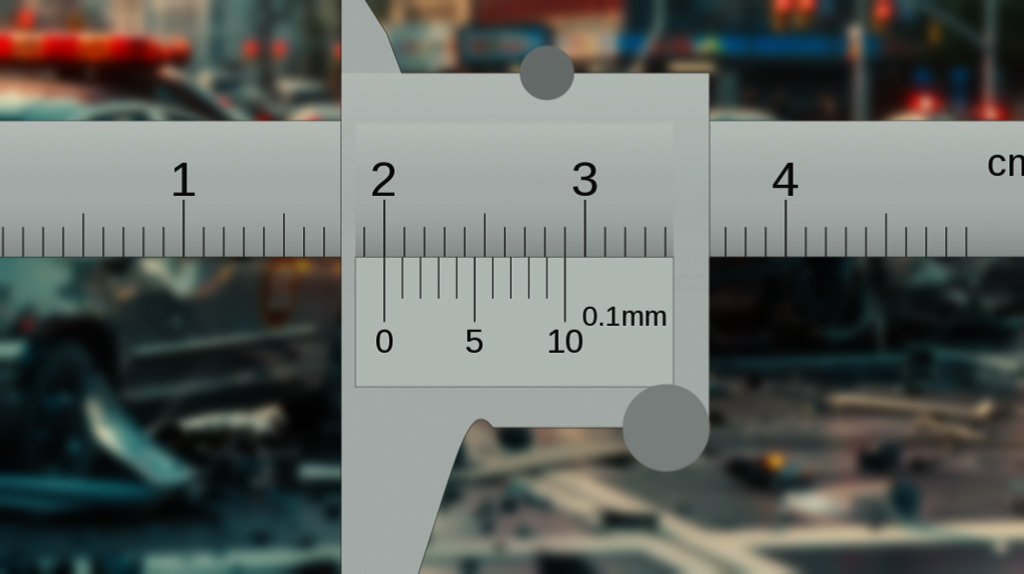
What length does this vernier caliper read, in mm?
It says 20.0 mm
